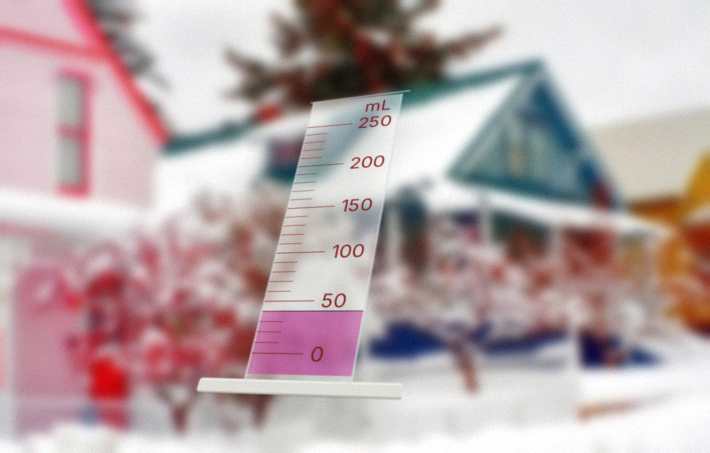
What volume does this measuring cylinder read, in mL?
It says 40 mL
